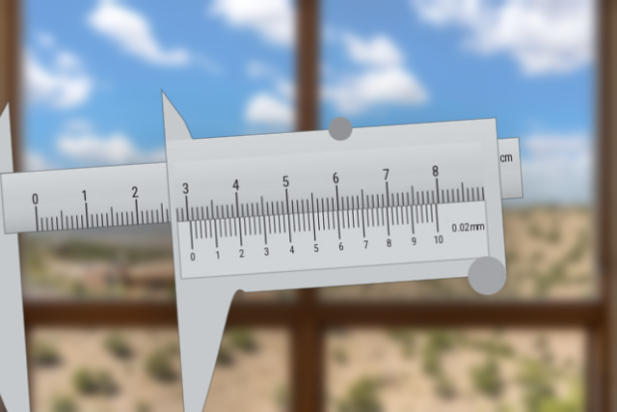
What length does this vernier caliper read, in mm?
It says 30.5 mm
